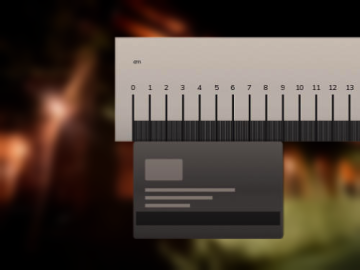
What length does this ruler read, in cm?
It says 9 cm
